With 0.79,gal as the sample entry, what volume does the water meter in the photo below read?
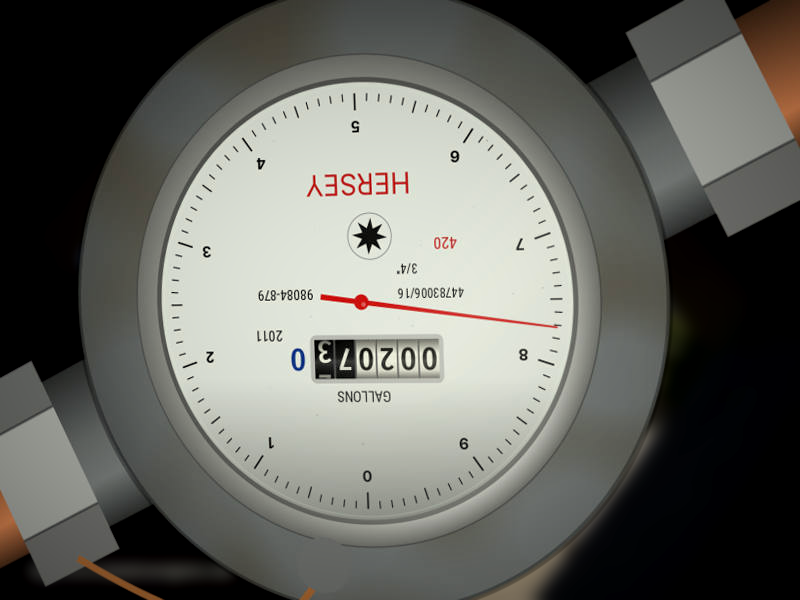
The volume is 20727.7,gal
